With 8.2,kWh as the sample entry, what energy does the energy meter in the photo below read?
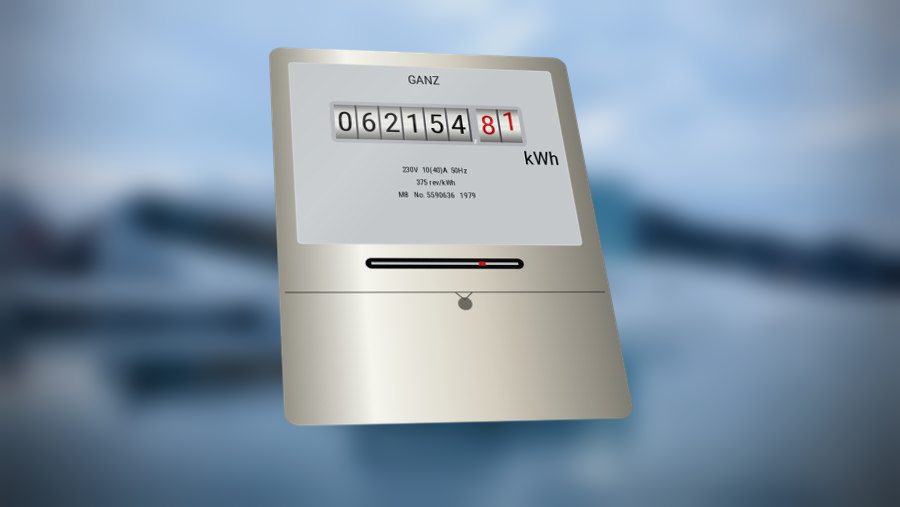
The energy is 62154.81,kWh
